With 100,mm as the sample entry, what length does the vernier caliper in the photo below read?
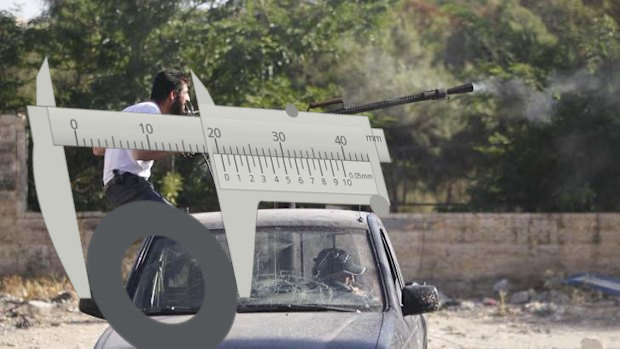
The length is 20.4,mm
